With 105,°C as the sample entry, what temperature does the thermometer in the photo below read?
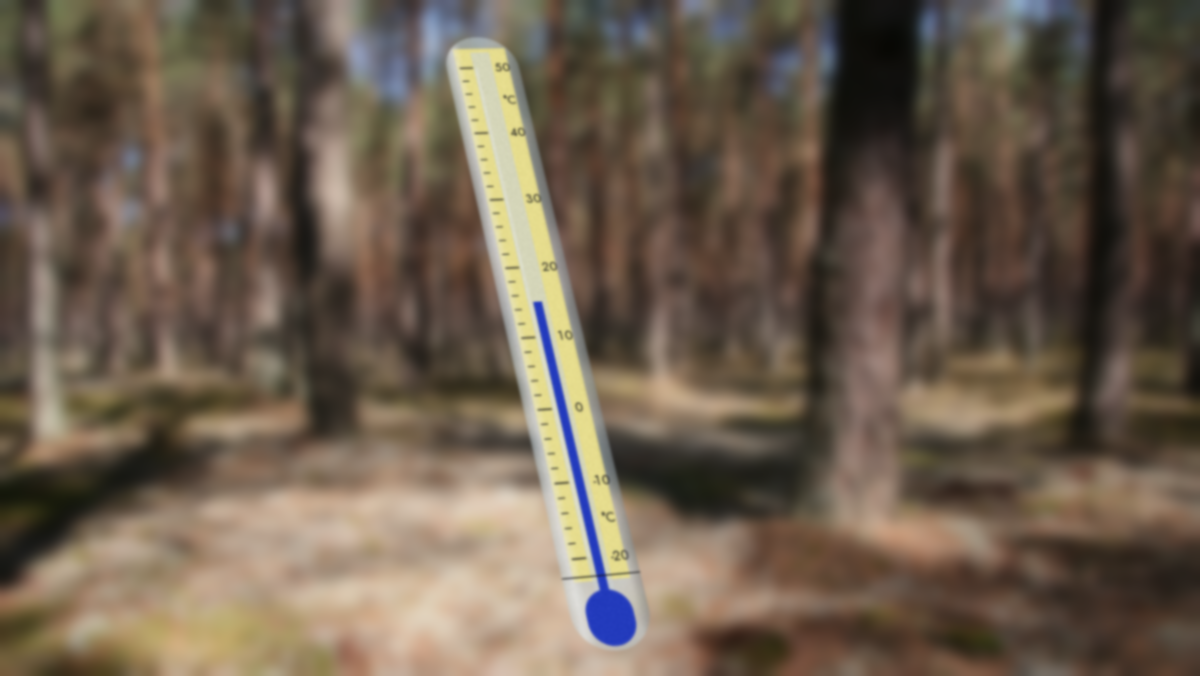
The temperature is 15,°C
